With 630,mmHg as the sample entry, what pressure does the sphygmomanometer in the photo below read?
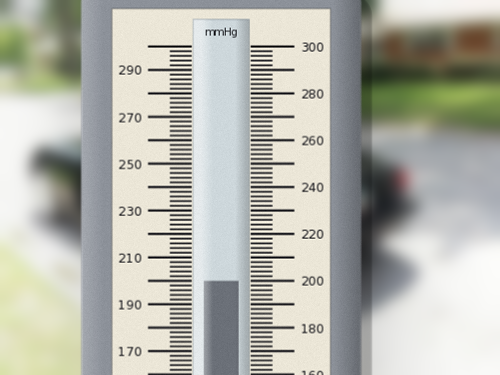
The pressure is 200,mmHg
